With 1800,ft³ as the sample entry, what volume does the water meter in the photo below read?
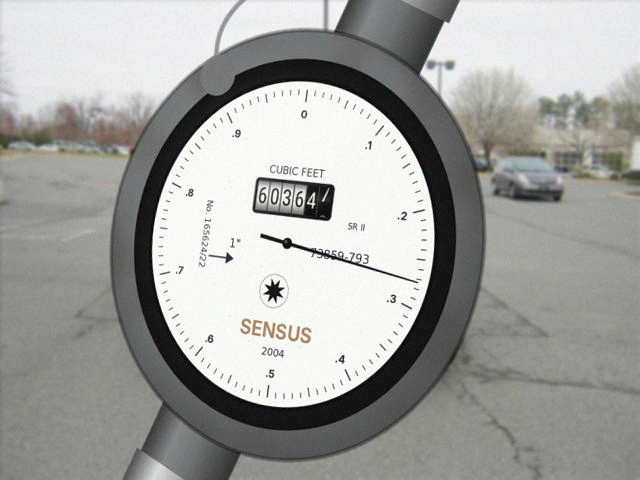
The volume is 603647.27,ft³
